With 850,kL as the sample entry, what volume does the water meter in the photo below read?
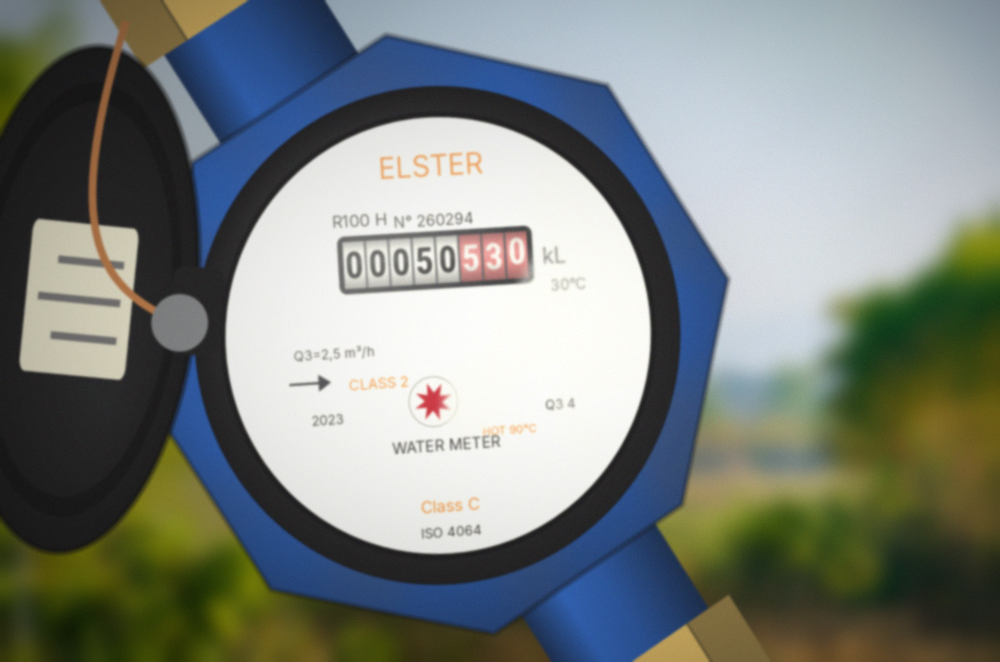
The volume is 50.530,kL
